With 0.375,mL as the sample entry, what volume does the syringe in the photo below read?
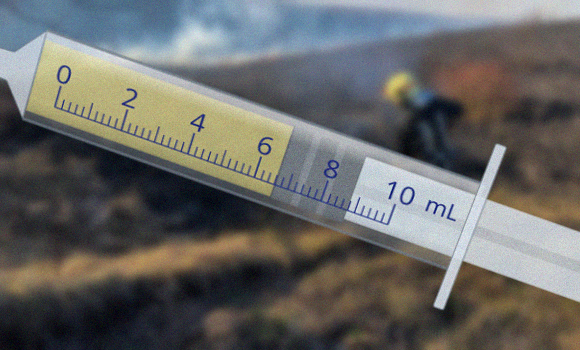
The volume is 6.6,mL
